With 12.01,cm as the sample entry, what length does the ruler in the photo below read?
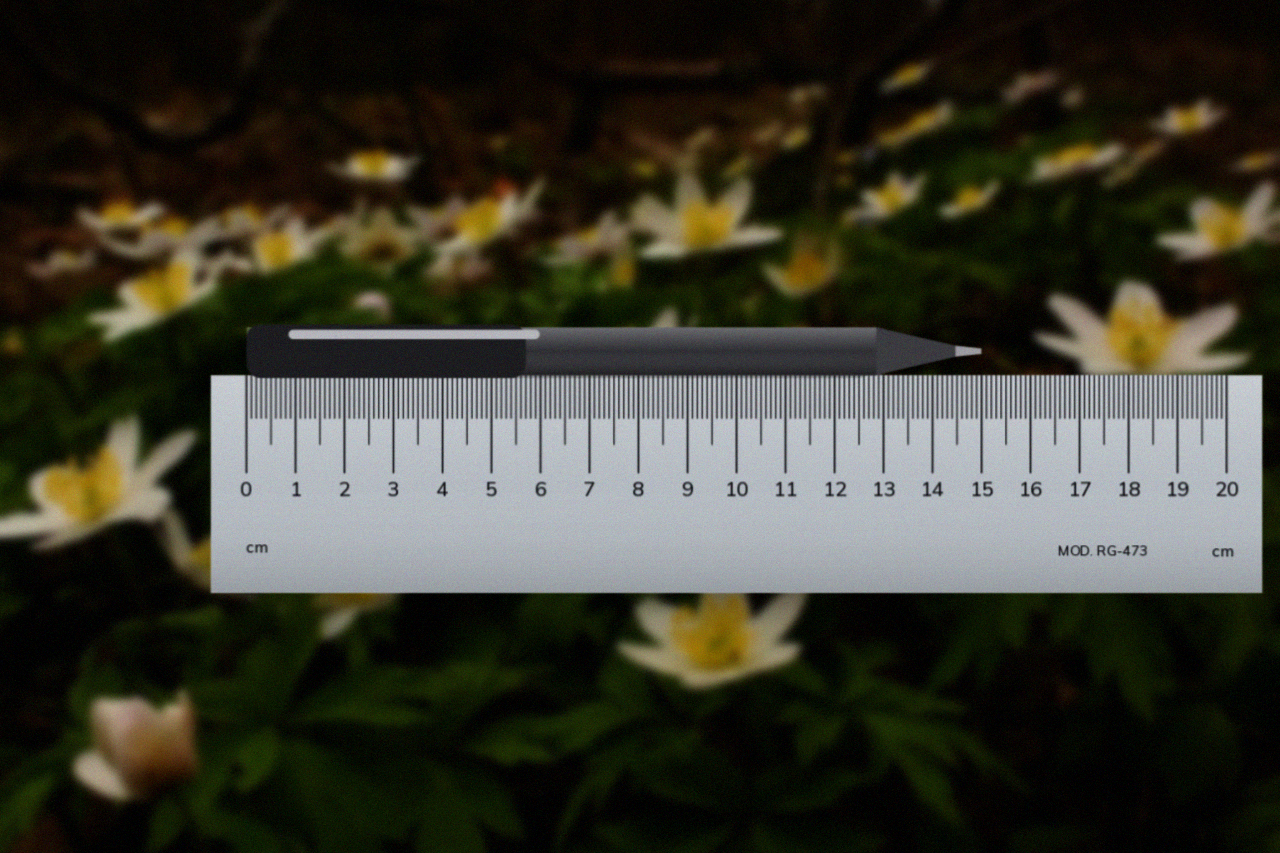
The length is 15,cm
